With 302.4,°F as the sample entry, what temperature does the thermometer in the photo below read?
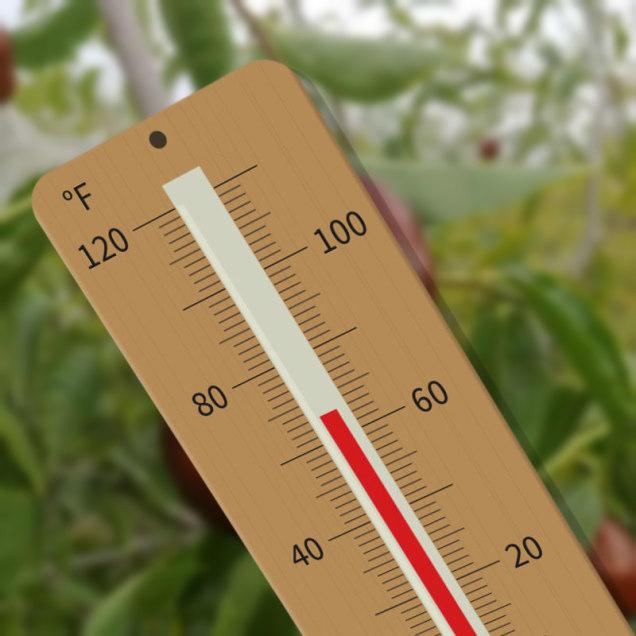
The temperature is 66,°F
